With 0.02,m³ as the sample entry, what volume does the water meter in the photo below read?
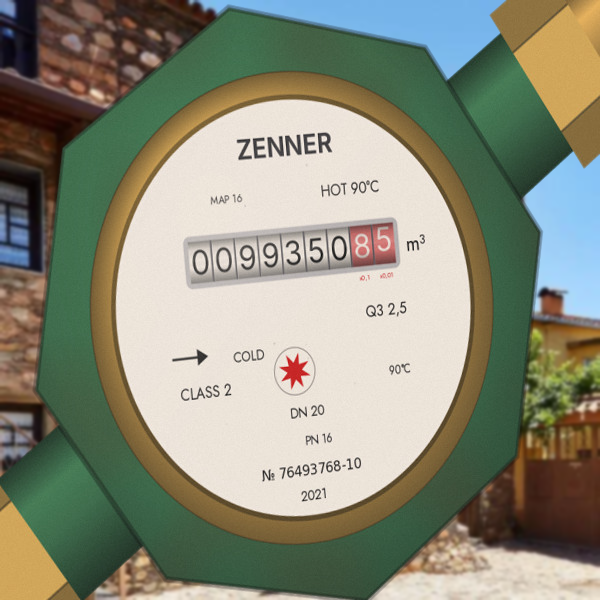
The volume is 99350.85,m³
